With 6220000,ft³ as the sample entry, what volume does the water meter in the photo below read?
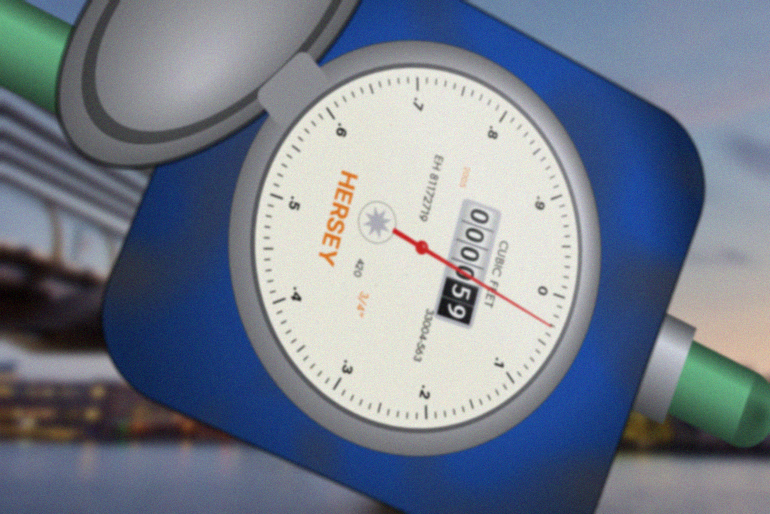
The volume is 59.03,ft³
